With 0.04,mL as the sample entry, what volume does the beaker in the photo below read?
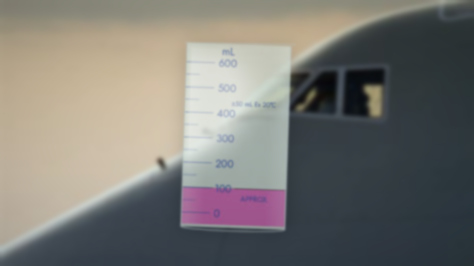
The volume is 100,mL
